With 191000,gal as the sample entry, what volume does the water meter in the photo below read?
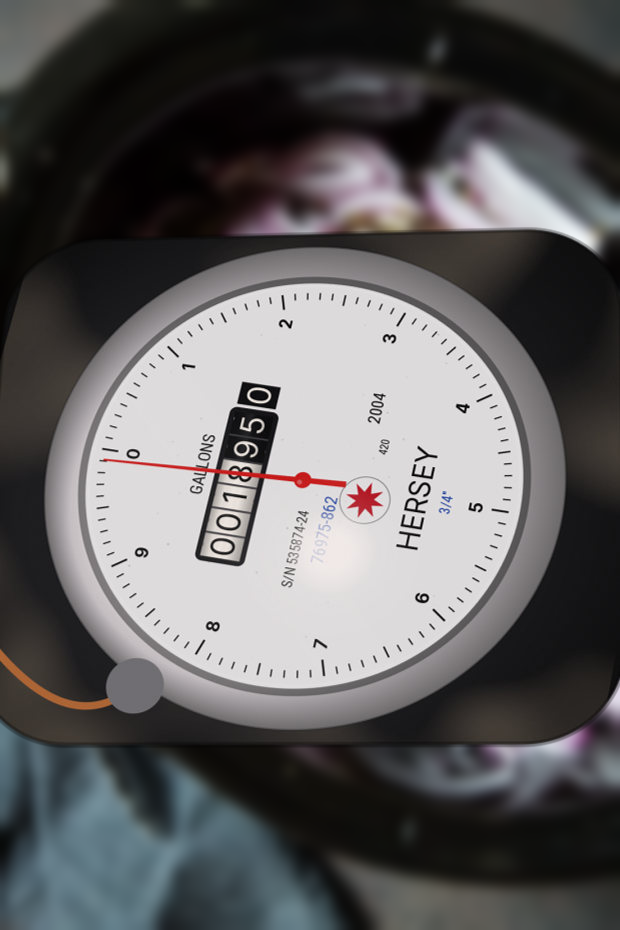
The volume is 18949.9,gal
